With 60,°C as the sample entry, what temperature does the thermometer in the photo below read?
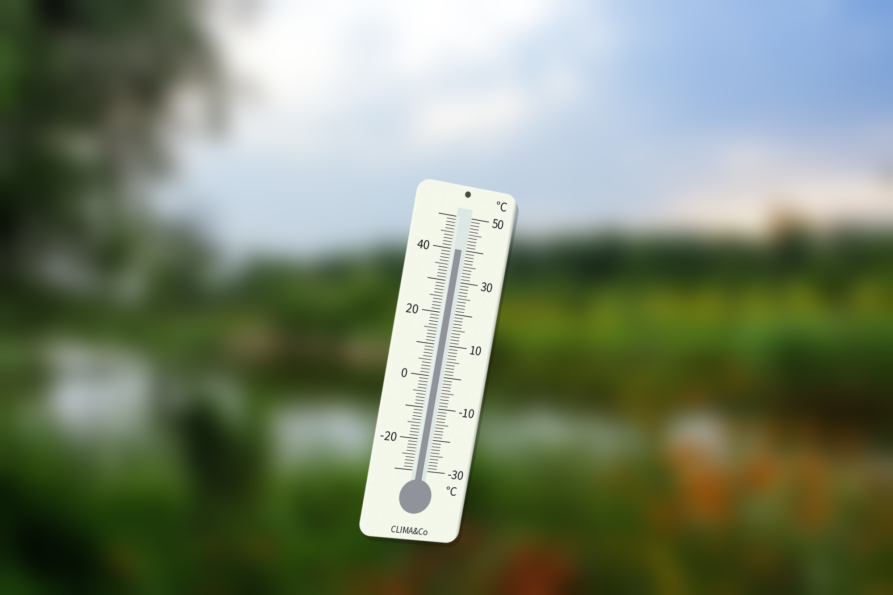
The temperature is 40,°C
